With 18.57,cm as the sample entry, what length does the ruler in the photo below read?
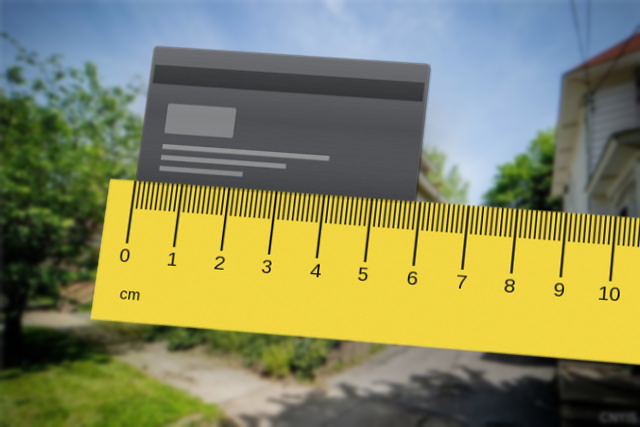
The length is 5.9,cm
